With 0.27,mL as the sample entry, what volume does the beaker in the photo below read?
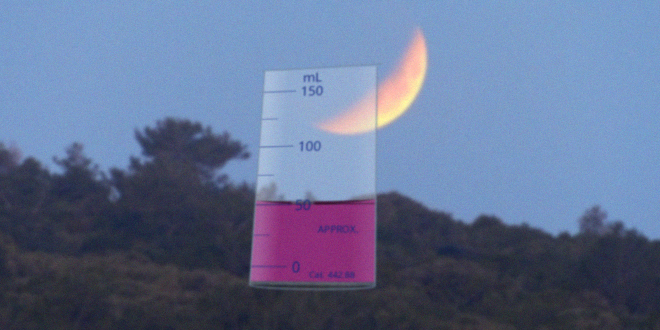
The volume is 50,mL
